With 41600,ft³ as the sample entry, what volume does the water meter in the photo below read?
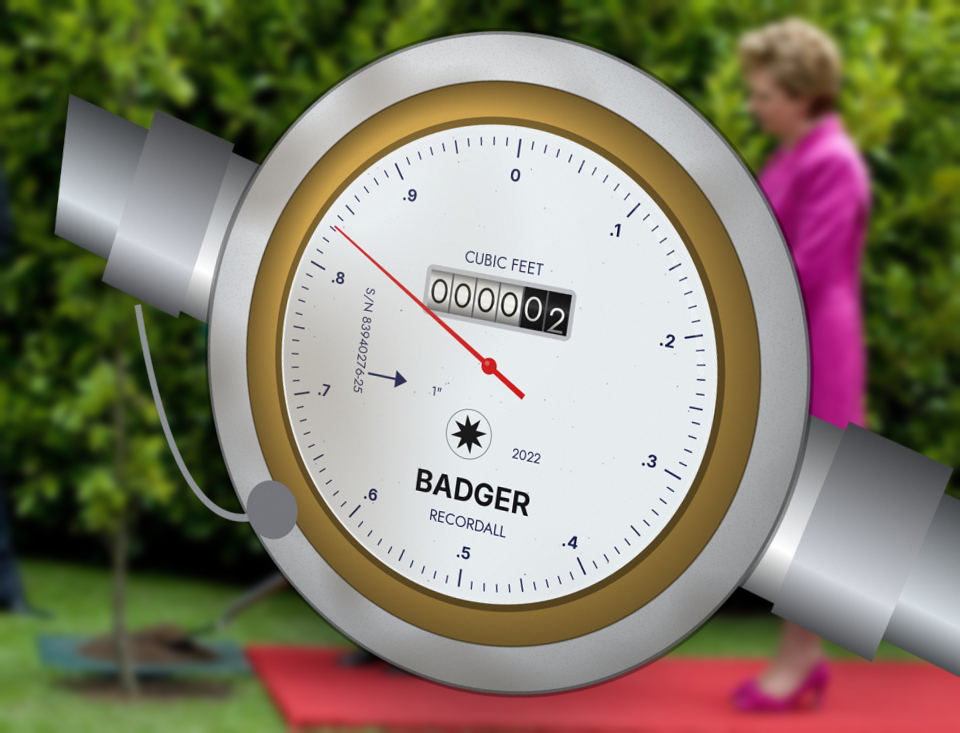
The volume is 1.83,ft³
